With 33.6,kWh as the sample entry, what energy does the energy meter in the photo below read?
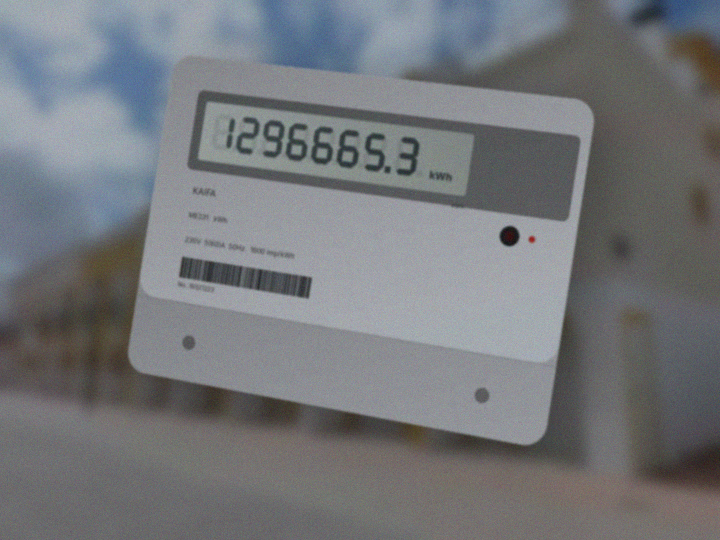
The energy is 1296665.3,kWh
